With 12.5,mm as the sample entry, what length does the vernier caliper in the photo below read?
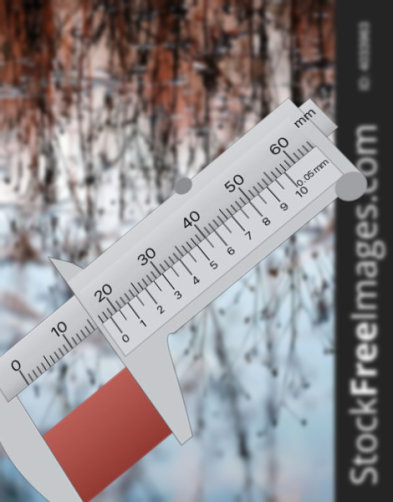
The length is 18.6,mm
